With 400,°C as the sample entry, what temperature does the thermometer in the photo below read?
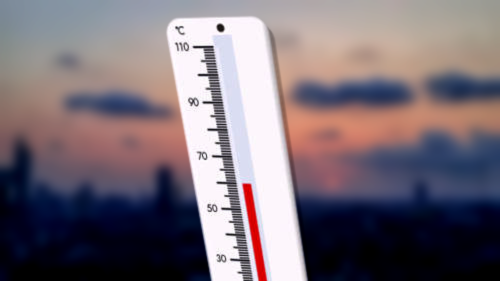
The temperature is 60,°C
